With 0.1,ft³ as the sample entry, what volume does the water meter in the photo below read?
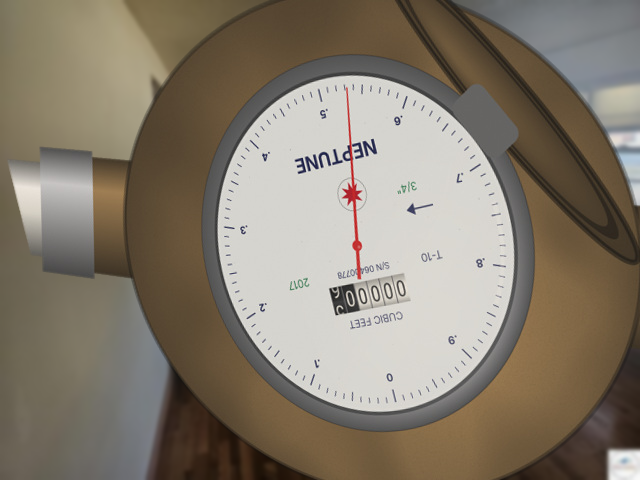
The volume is 5.53,ft³
